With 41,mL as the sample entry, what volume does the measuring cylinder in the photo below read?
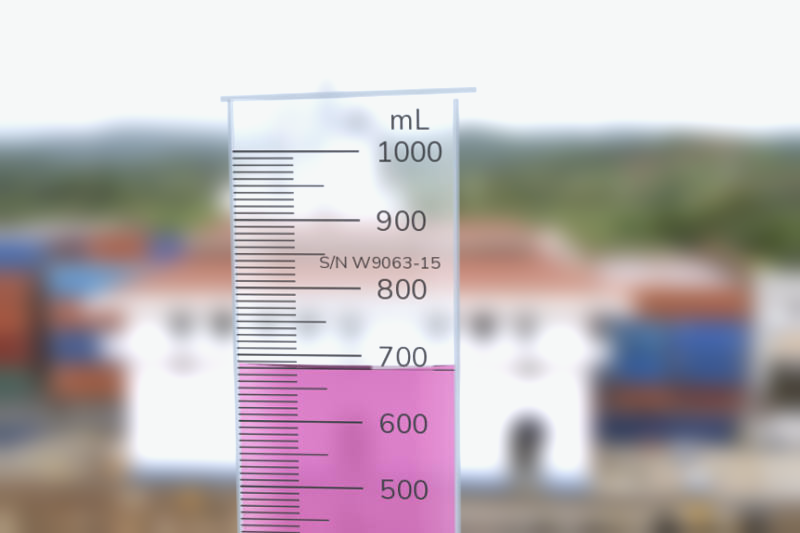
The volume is 680,mL
